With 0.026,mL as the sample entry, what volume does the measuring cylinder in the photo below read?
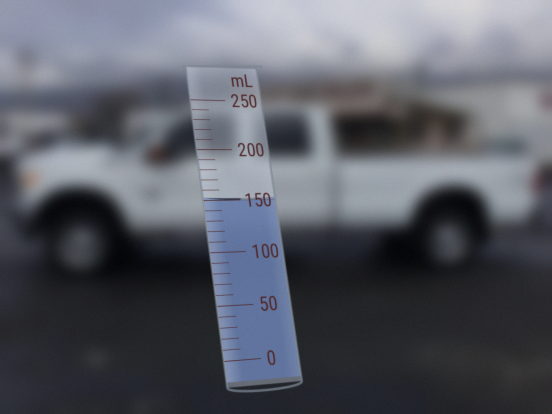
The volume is 150,mL
